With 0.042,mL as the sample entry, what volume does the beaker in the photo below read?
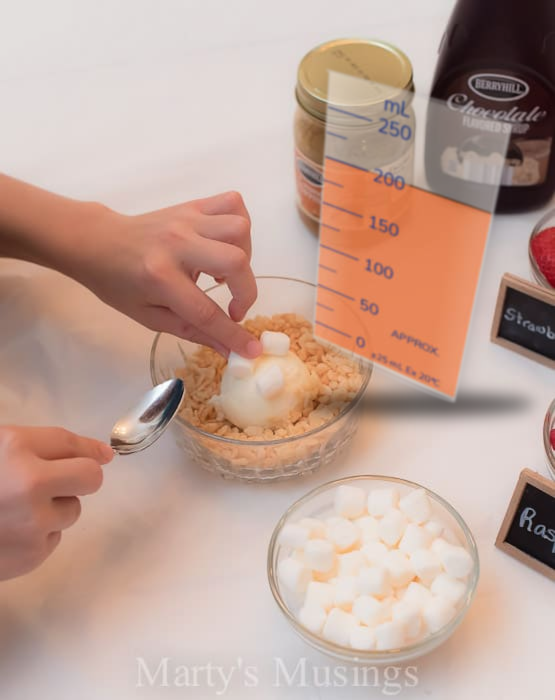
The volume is 200,mL
